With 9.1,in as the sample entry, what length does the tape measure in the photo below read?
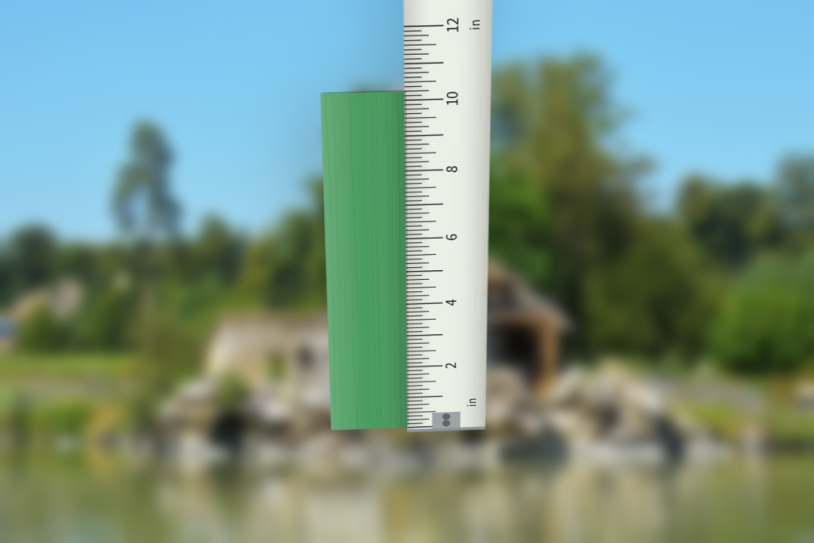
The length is 10.25,in
